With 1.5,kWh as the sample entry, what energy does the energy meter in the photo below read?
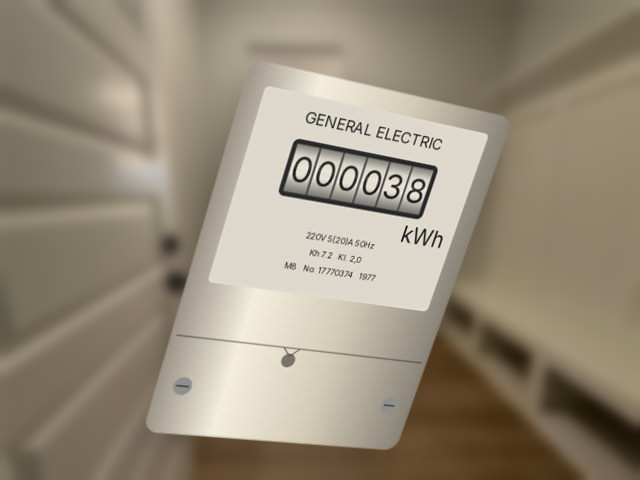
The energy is 38,kWh
